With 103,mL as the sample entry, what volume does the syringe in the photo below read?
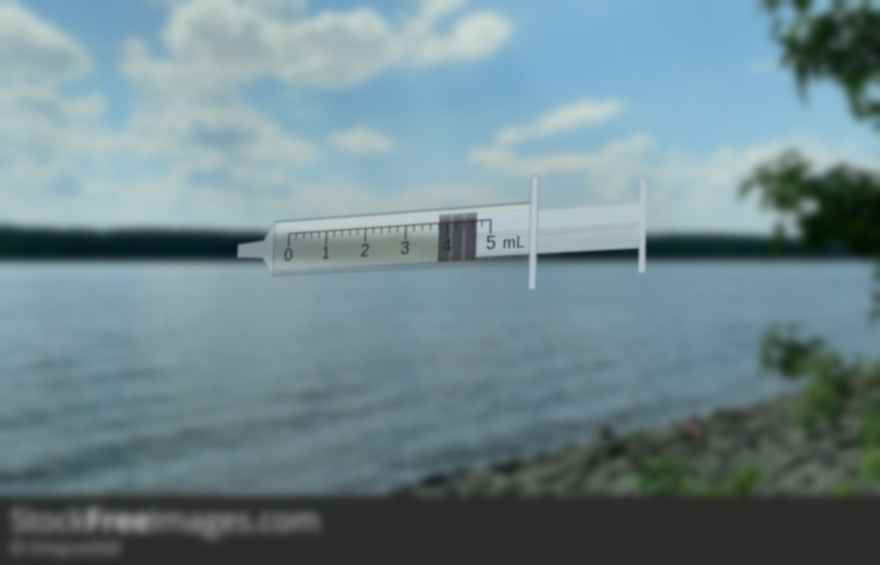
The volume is 3.8,mL
